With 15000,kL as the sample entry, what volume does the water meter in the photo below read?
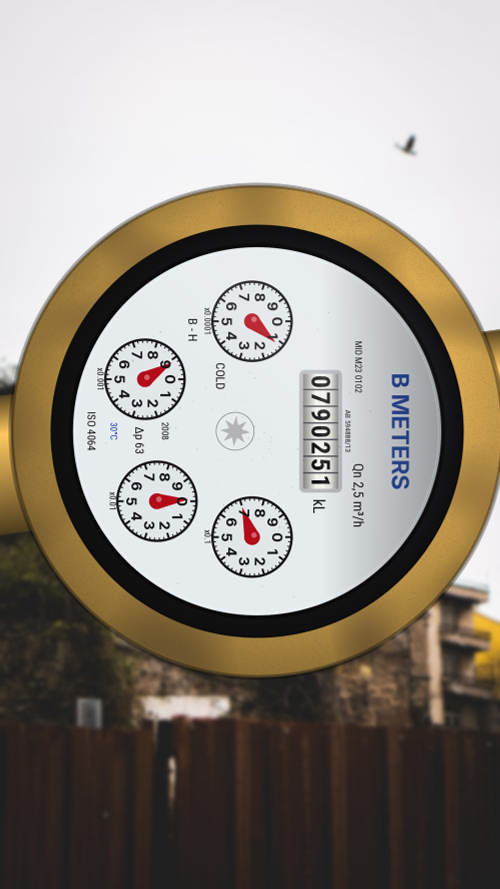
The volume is 790251.6991,kL
